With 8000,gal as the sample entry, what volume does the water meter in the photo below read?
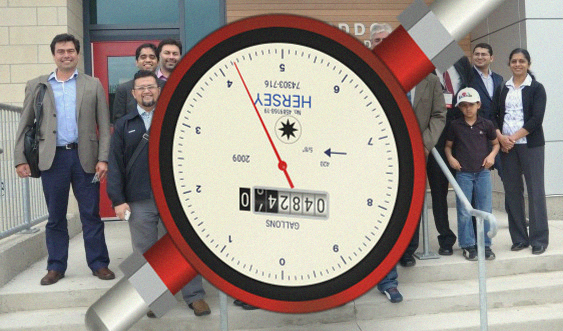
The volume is 482474.2,gal
